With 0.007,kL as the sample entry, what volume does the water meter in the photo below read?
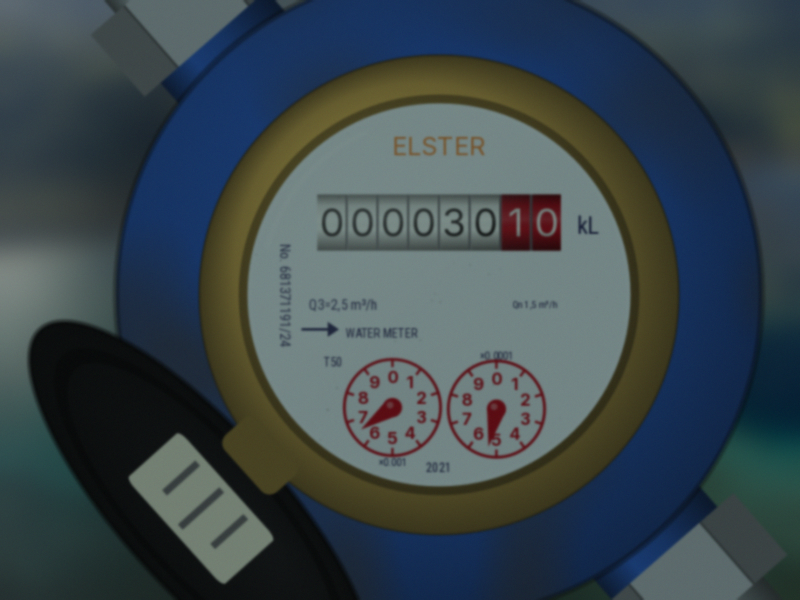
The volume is 30.1065,kL
